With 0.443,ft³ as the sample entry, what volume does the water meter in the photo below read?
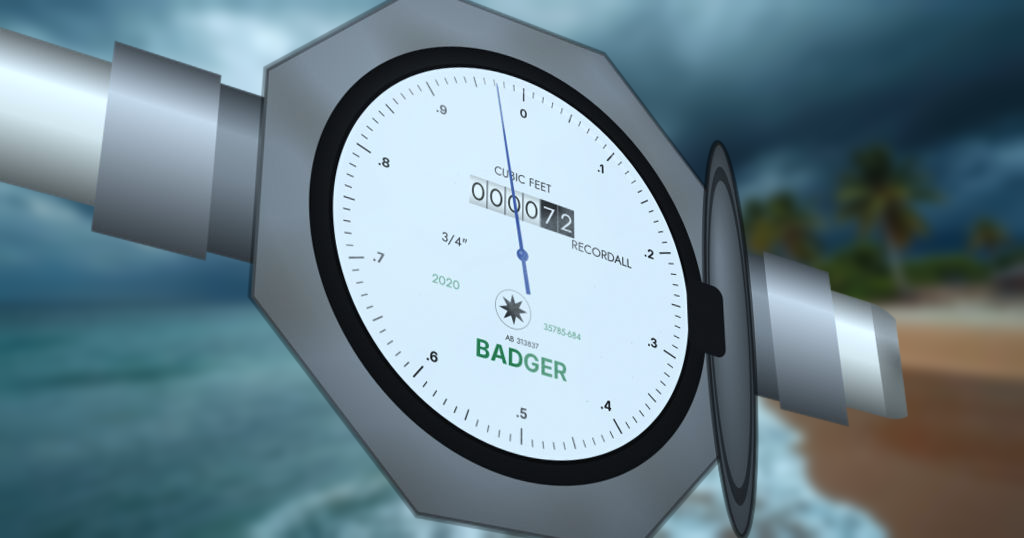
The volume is 71.97,ft³
